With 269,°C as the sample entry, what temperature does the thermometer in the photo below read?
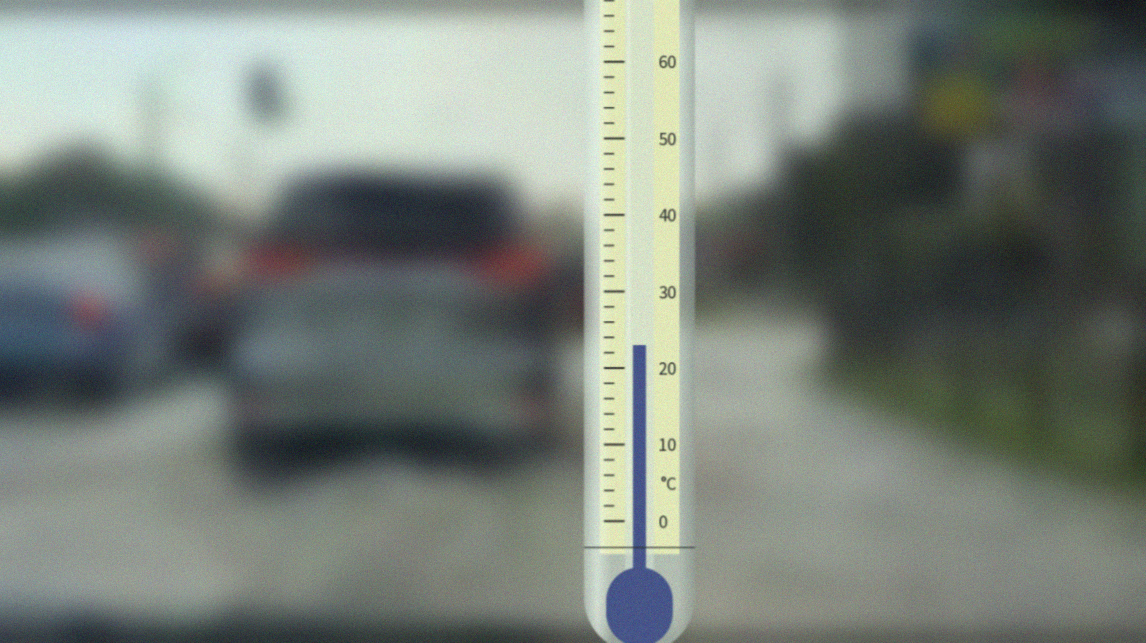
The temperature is 23,°C
